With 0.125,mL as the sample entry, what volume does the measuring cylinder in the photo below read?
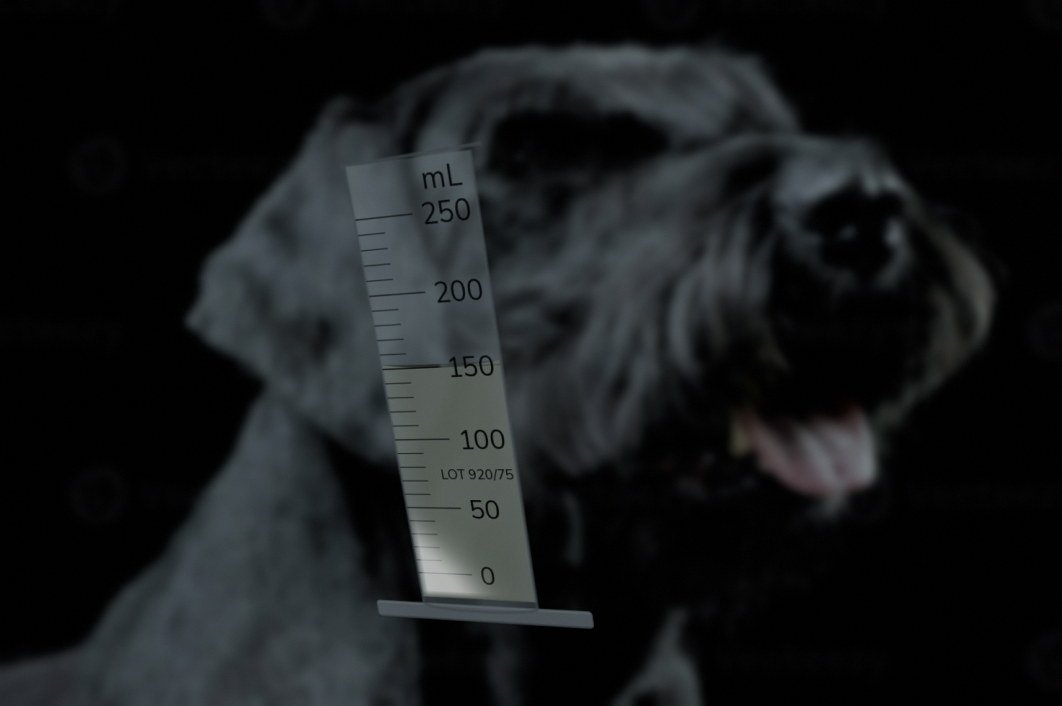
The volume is 150,mL
